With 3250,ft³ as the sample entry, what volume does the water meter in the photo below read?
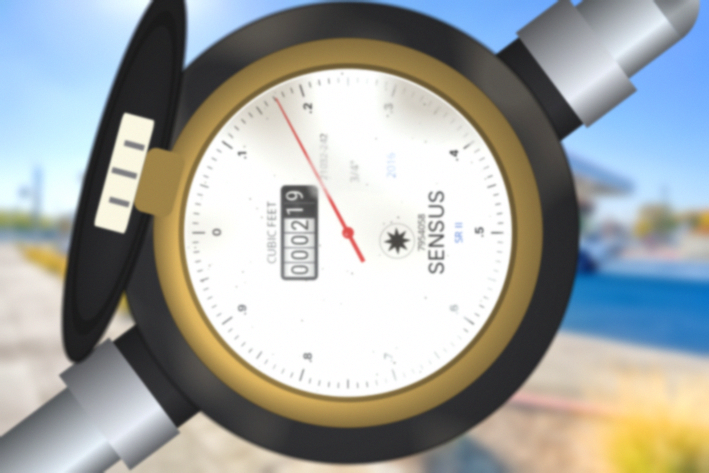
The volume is 219.17,ft³
